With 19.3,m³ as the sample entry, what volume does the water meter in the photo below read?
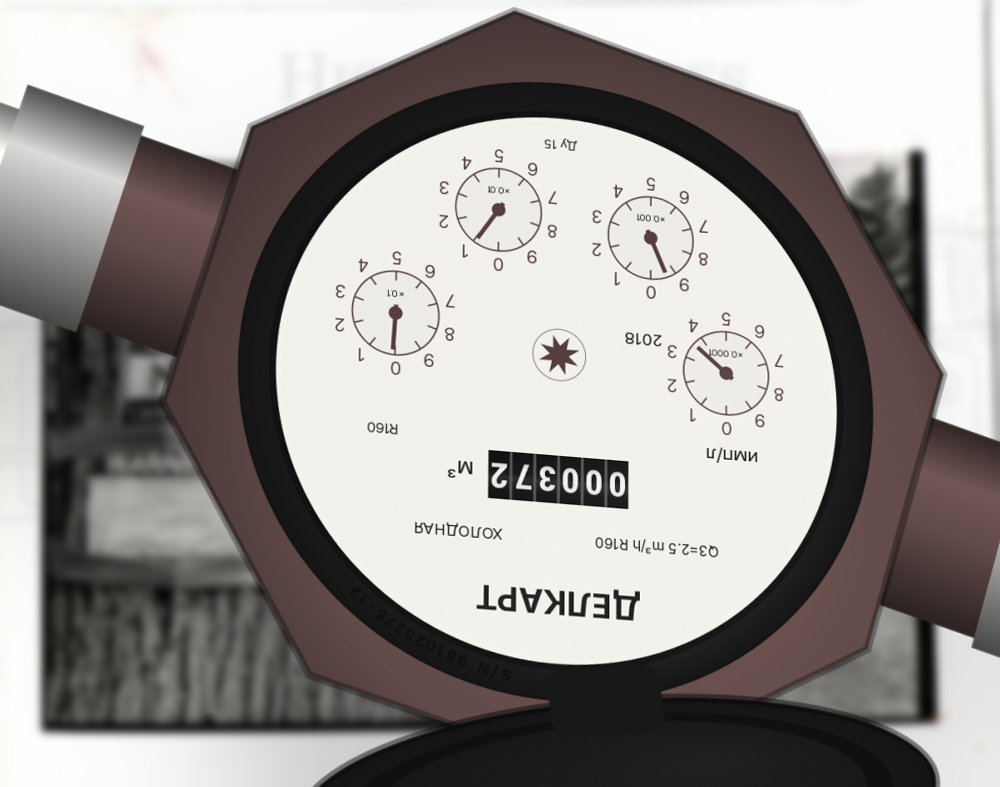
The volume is 372.0093,m³
